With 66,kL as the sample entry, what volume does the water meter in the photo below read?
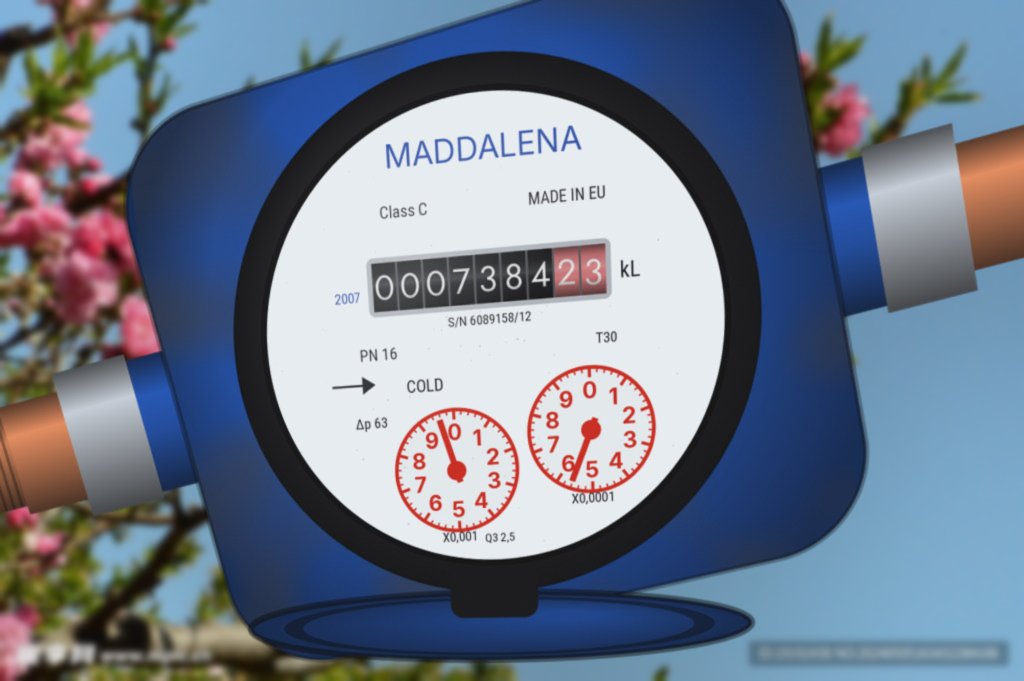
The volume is 7384.2295,kL
